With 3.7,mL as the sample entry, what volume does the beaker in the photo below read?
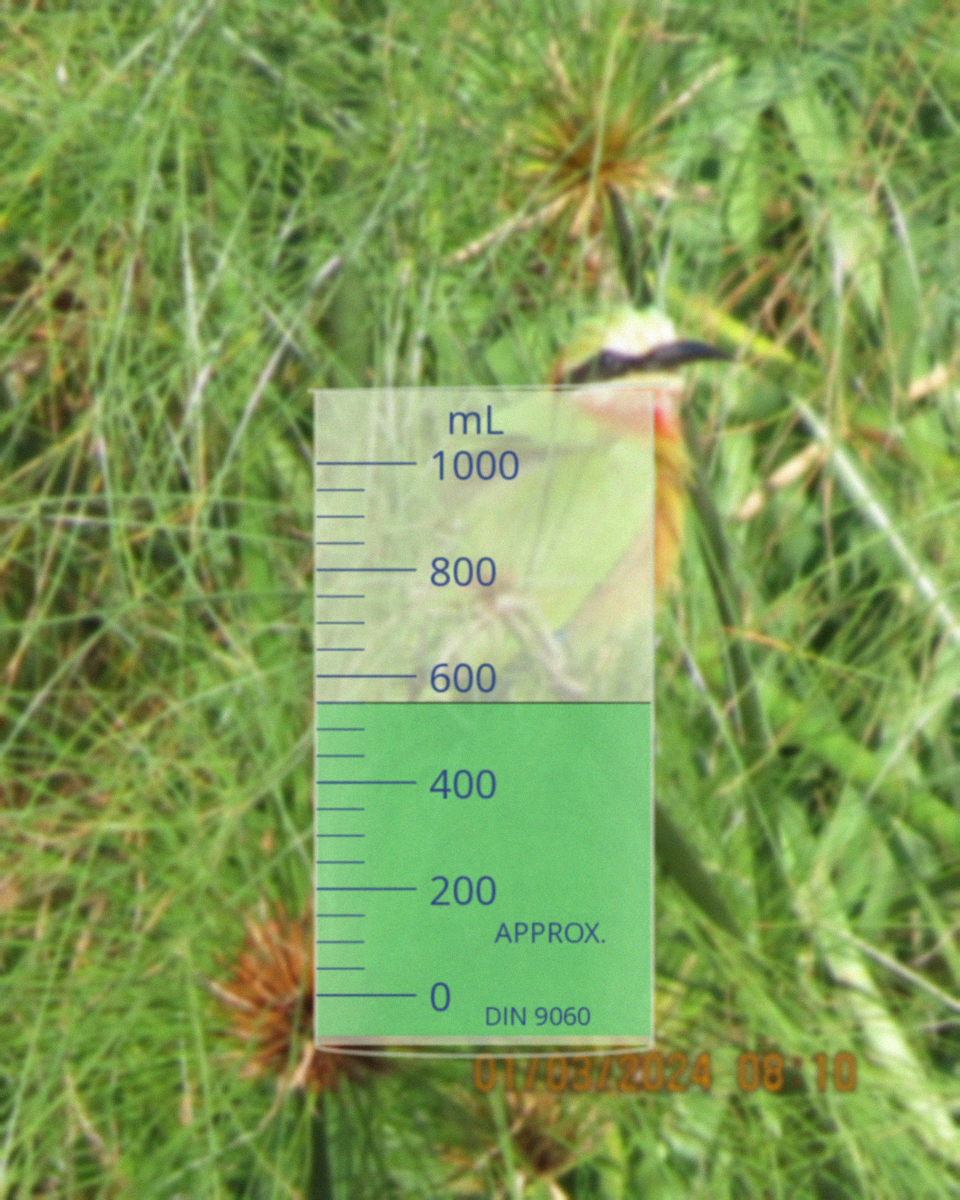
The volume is 550,mL
